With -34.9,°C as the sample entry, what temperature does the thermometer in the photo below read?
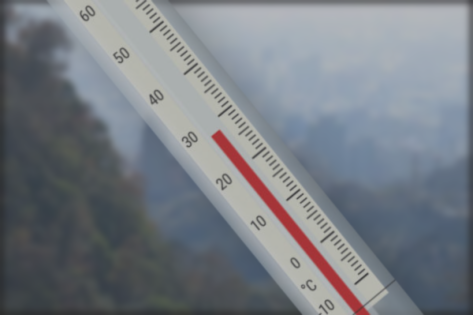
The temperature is 28,°C
